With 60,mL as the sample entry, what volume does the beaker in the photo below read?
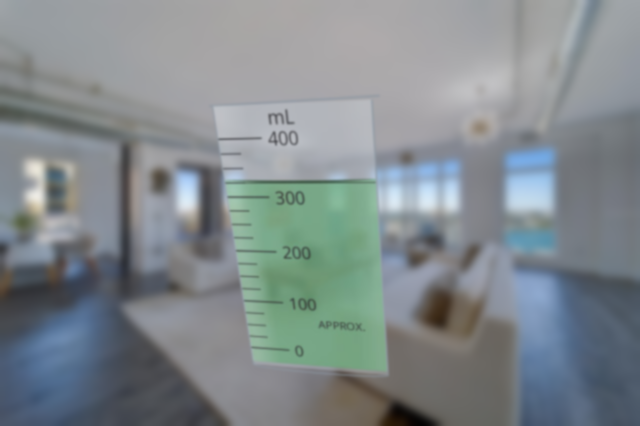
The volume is 325,mL
